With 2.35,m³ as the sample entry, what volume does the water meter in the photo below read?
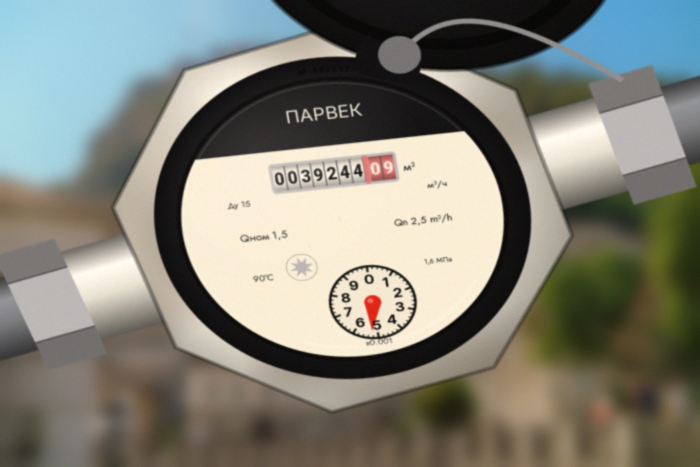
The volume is 39244.095,m³
